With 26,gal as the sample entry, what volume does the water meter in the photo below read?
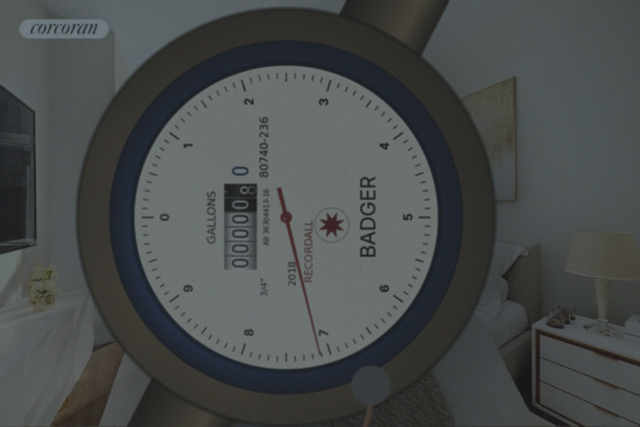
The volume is 77.1,gal
